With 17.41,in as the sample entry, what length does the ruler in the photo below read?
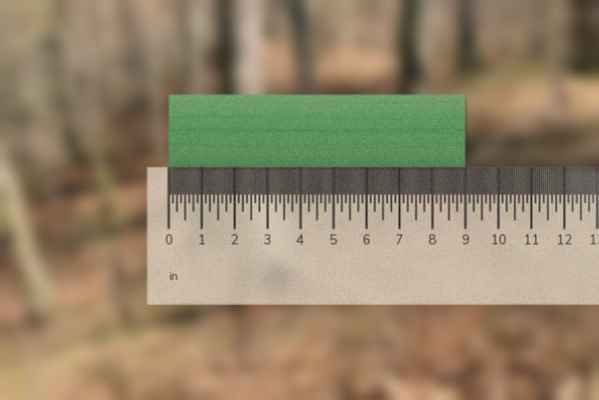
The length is 9,in
